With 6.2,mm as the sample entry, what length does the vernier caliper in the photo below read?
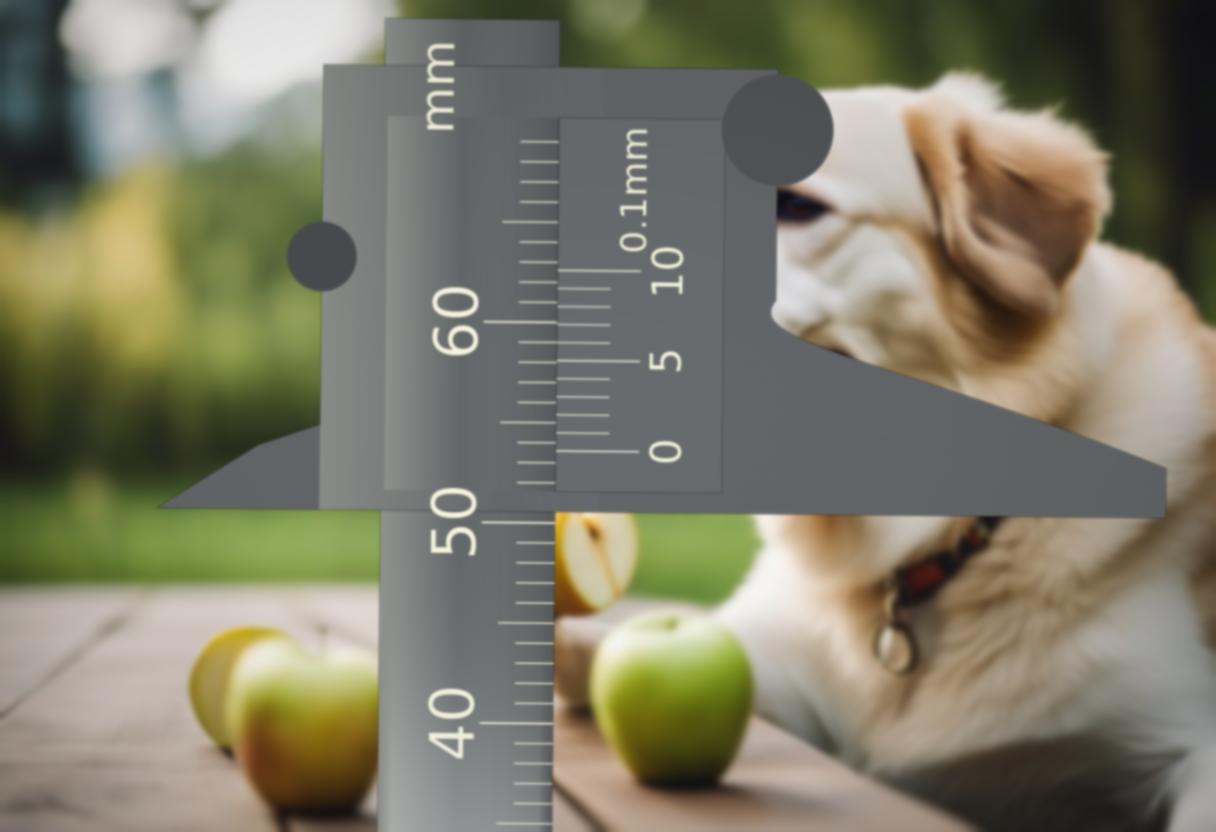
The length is 53.6,mm
